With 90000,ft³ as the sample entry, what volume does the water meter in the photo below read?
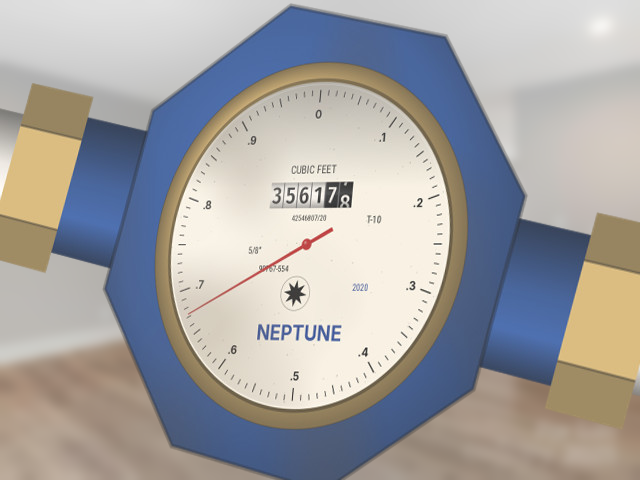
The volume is 356177.67,ft³
